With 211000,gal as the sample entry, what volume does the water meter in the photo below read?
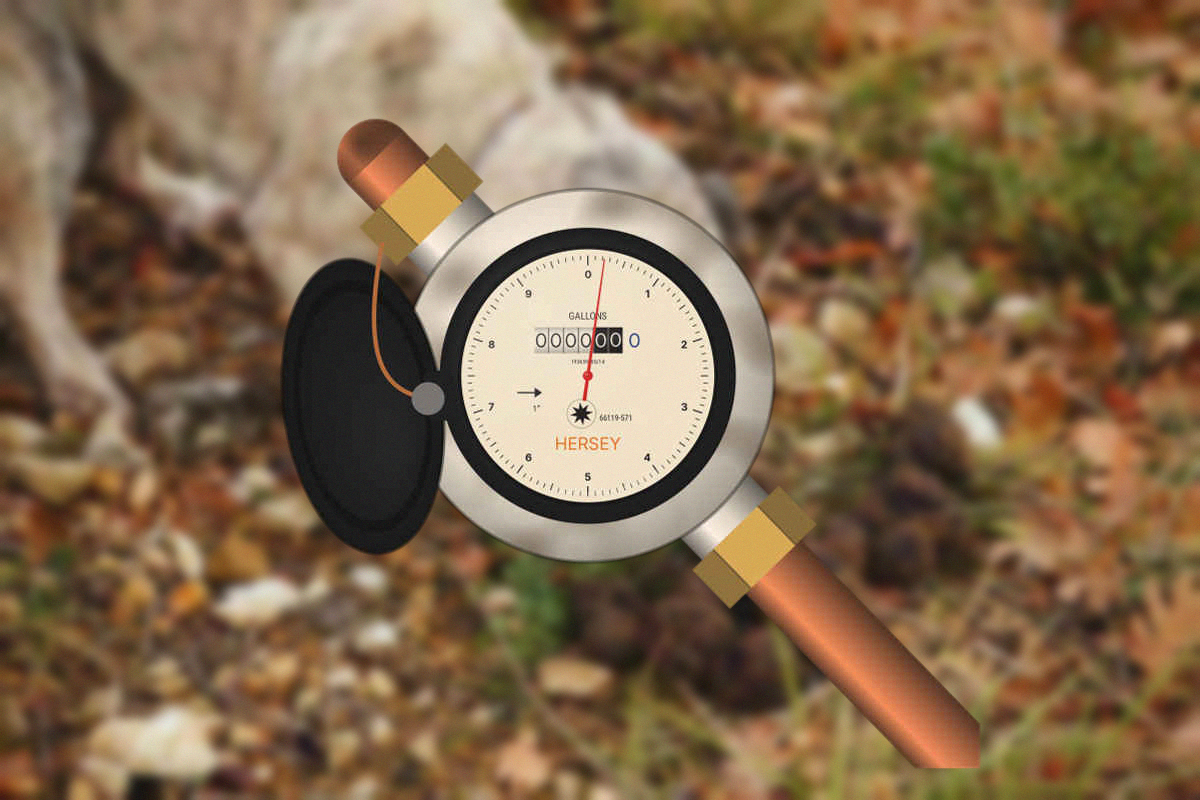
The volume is 0.2,gal
